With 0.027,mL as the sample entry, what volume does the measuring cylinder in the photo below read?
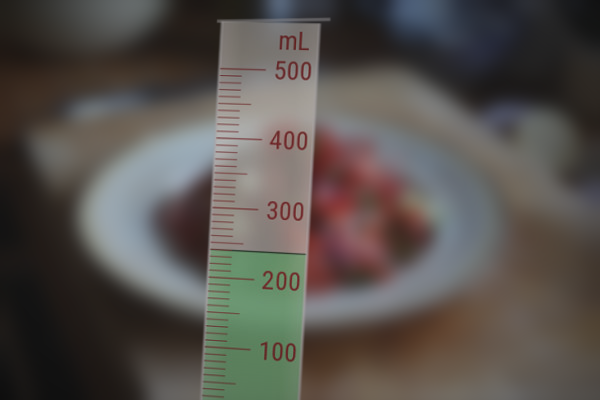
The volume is 240,mL
